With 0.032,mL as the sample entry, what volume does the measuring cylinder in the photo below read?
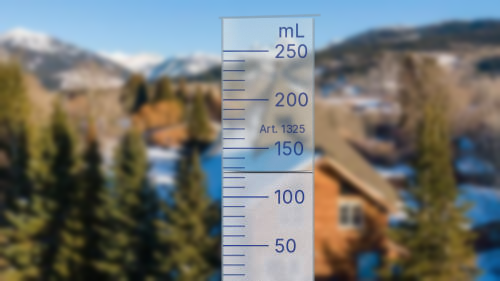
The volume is 125,mL
